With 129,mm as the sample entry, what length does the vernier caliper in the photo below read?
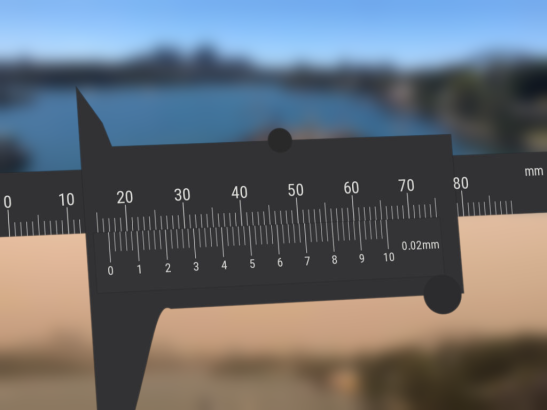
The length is 16.8,mm
